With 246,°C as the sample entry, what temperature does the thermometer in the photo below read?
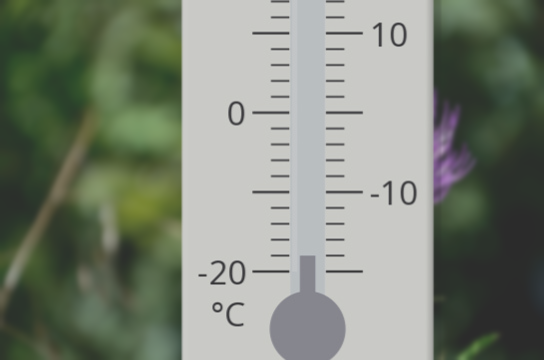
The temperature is -18,°C
